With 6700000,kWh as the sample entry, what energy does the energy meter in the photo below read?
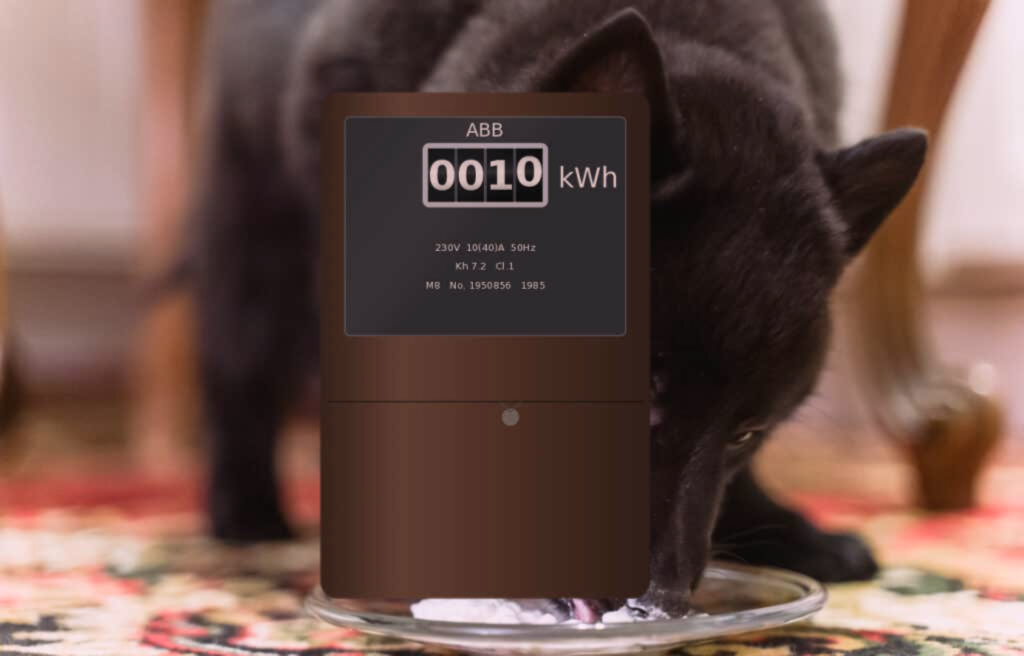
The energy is 10,kWh
